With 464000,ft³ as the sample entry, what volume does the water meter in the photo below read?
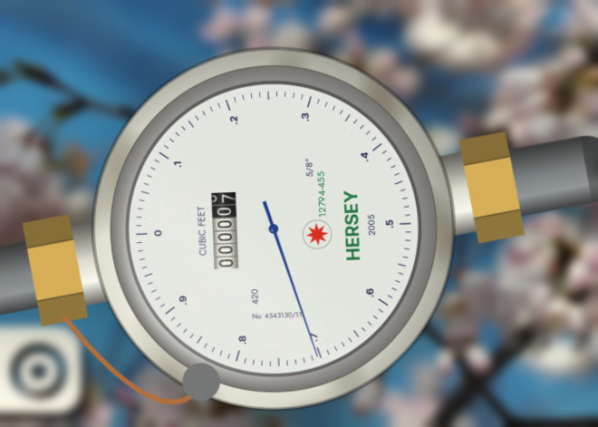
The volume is 6.70,ft³
